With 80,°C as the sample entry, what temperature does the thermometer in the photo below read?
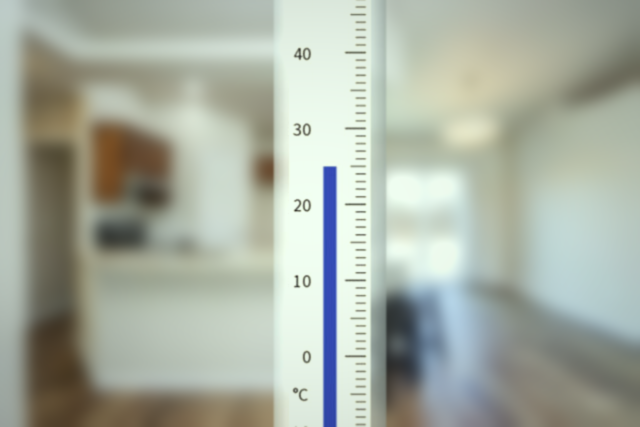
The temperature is 25,°C
